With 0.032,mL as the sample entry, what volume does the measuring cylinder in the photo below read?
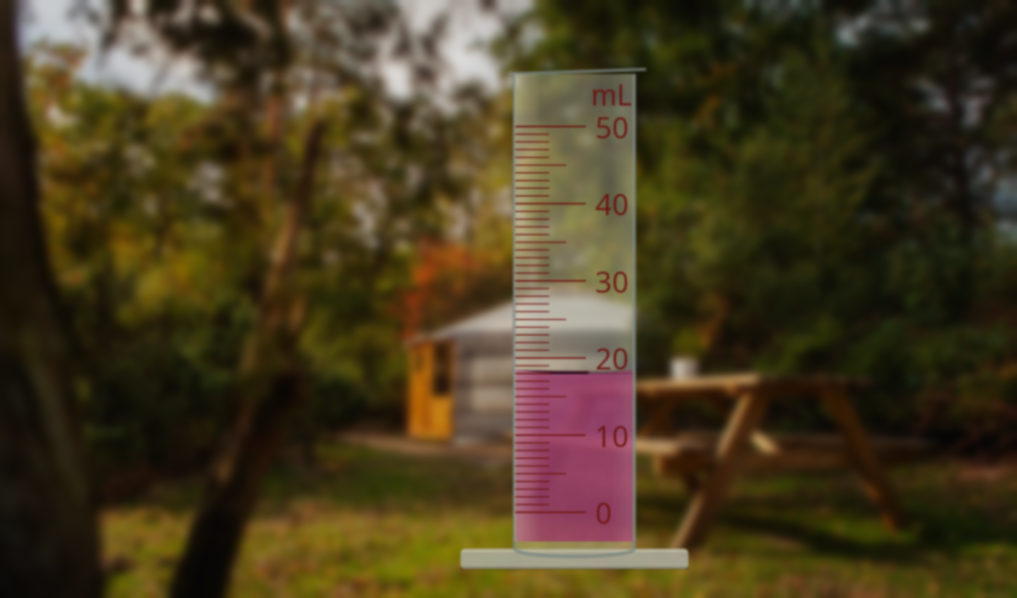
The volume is 18,mL
